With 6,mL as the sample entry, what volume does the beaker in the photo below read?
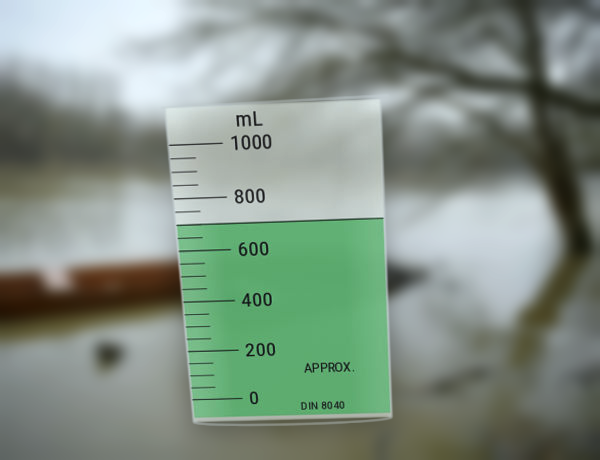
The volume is 700,mL
